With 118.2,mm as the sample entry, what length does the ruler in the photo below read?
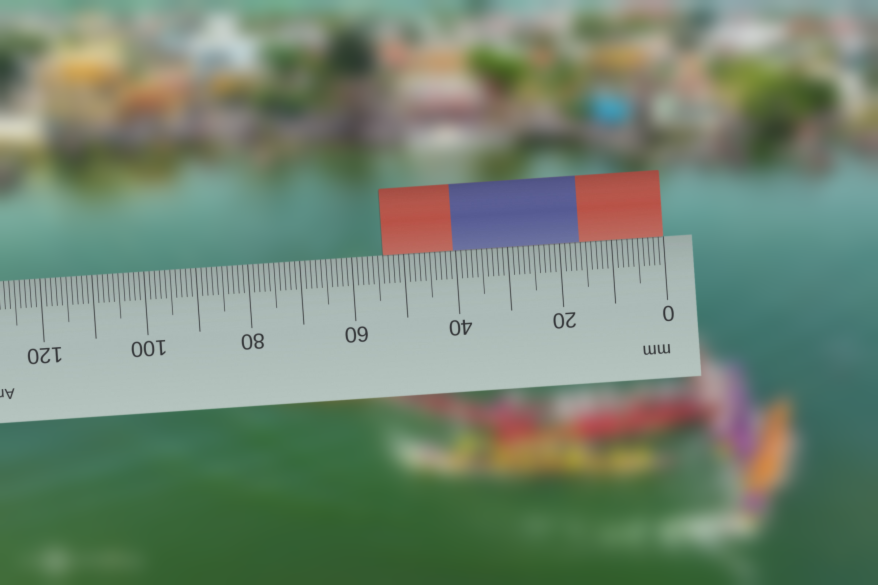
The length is 54,mm
